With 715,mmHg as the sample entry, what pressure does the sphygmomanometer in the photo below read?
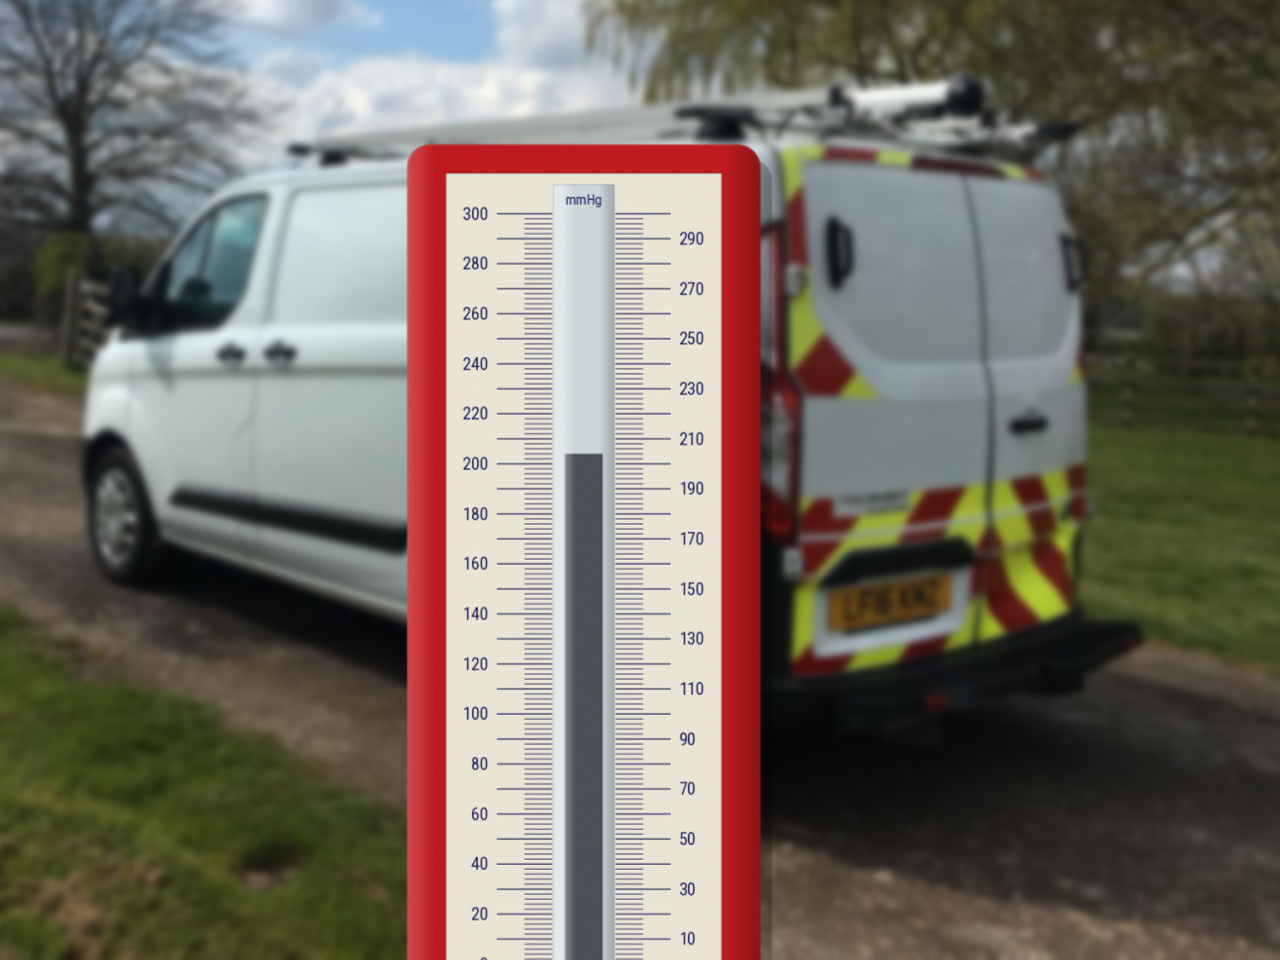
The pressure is 204,mmHg
